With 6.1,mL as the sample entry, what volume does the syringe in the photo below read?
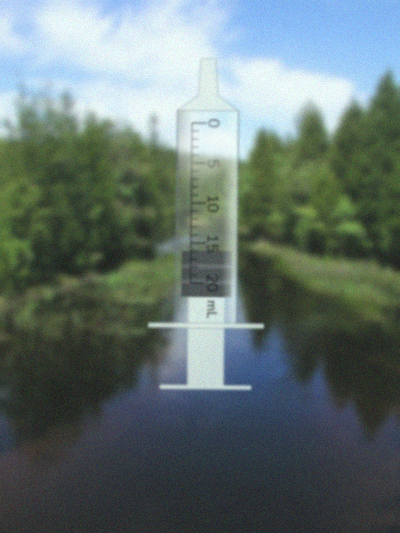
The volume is 16,mL
